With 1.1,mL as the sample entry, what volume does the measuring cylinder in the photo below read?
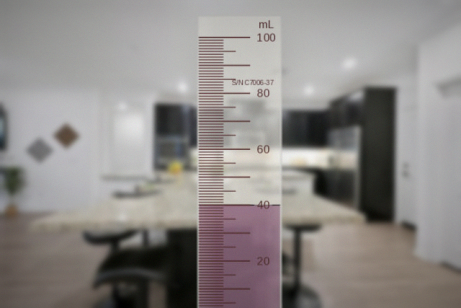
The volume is 40,mL
